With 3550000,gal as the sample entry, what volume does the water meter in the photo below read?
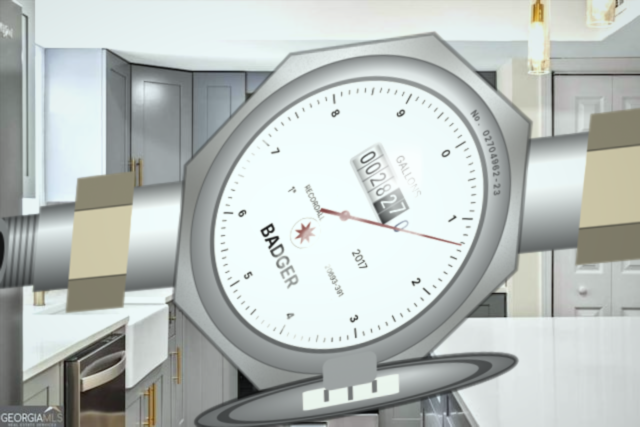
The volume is 28271.3,gal
